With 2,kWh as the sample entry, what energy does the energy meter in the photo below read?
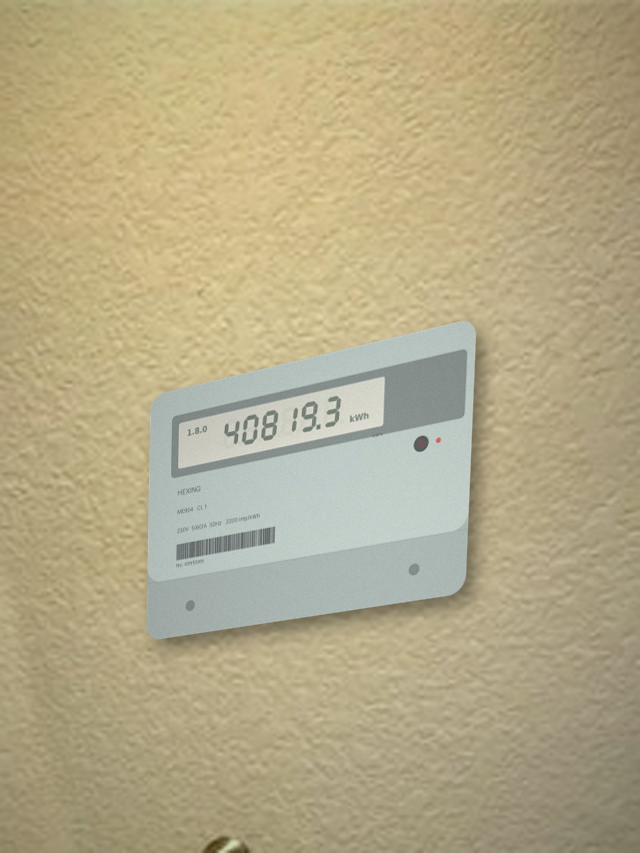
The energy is 40819.3,kWh
